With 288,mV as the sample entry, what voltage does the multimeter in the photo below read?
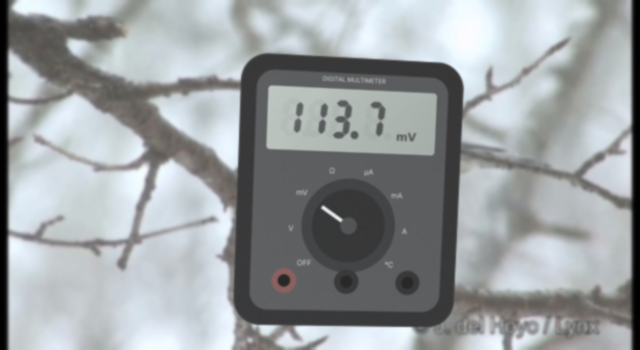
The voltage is 113.7,mV
